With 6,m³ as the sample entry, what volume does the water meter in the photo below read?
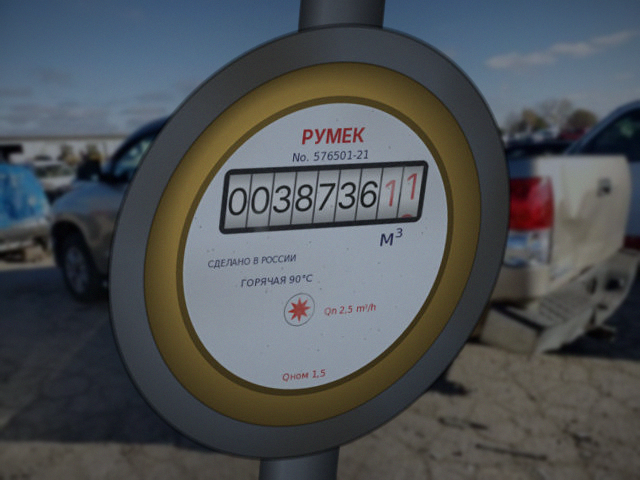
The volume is 38736.11,m³
